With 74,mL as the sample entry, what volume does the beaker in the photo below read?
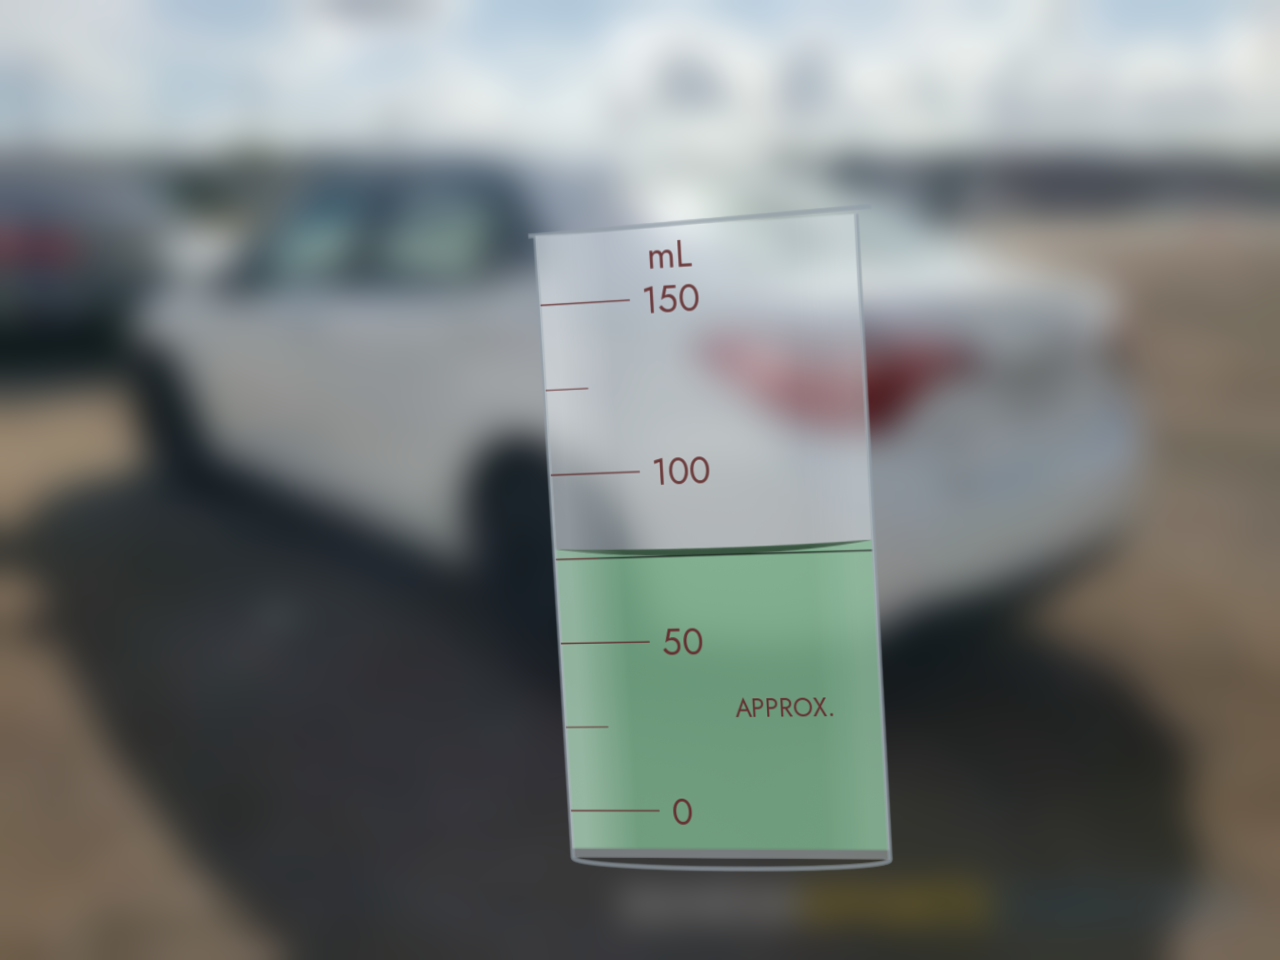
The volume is 75,mL
